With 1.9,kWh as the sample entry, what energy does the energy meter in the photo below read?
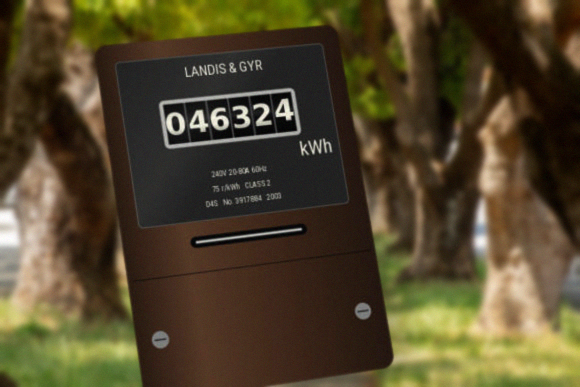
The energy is 46324,kWh
